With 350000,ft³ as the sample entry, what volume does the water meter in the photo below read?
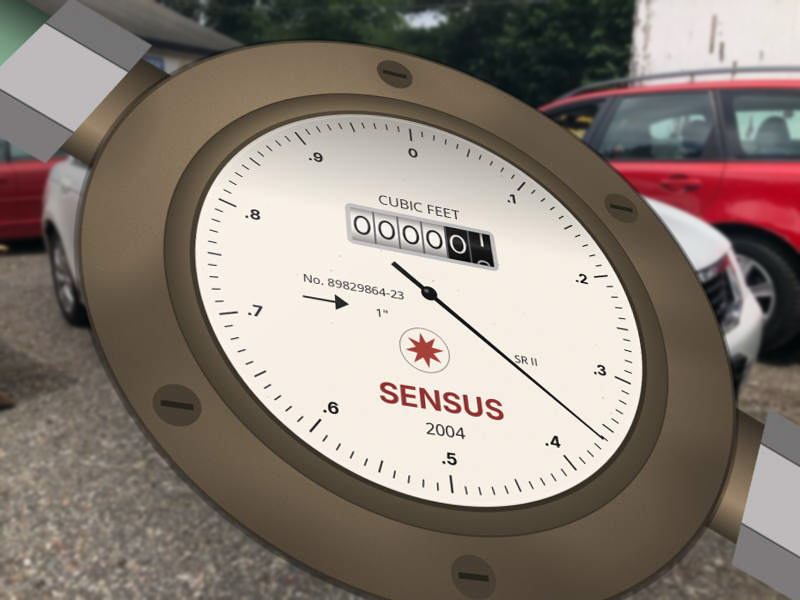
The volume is 1.36,ft³
